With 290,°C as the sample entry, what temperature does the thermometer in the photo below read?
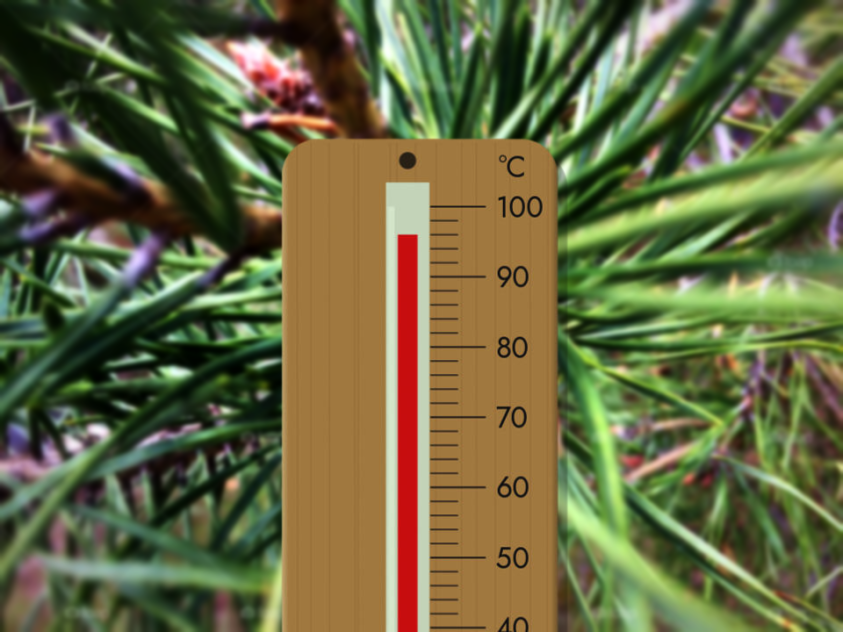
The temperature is 96,°C
